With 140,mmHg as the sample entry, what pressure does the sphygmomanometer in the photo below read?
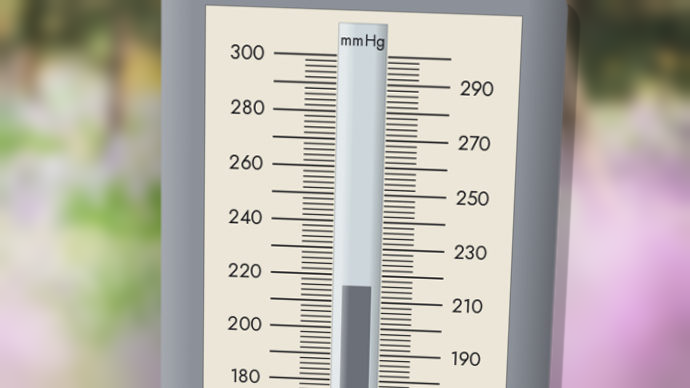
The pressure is 216,mmHg
